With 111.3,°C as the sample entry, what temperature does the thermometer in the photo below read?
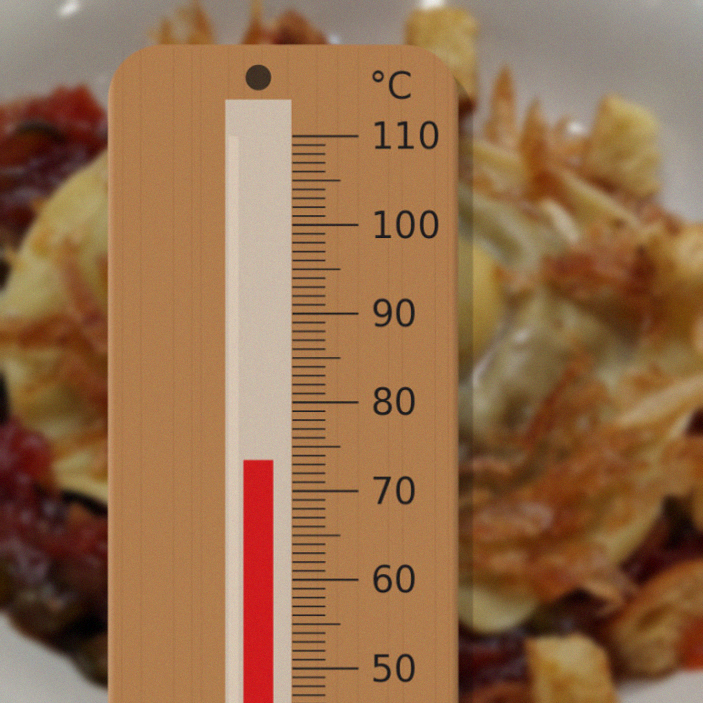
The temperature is 73.5,°C
